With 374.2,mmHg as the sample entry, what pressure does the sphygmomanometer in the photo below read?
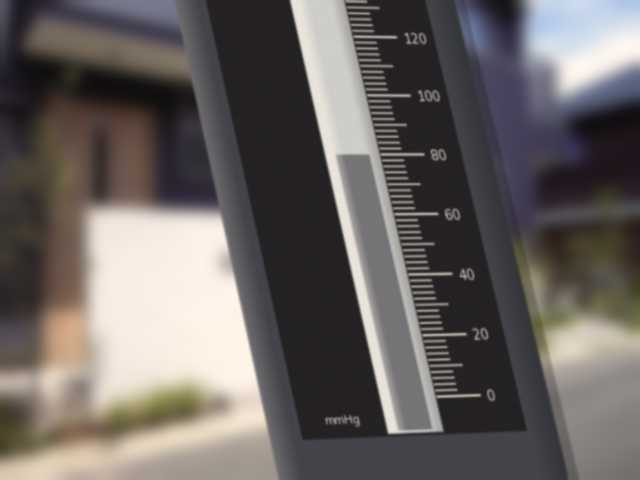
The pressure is 80,mmHg
